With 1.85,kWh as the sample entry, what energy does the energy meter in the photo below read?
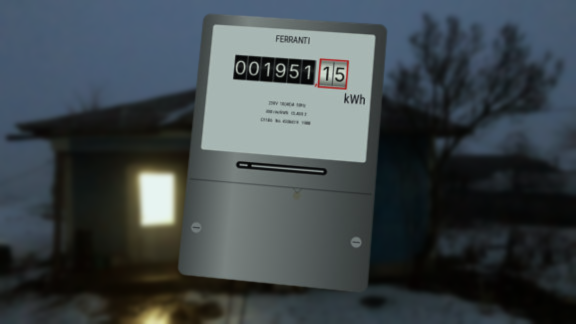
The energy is 1951.15,kWh
